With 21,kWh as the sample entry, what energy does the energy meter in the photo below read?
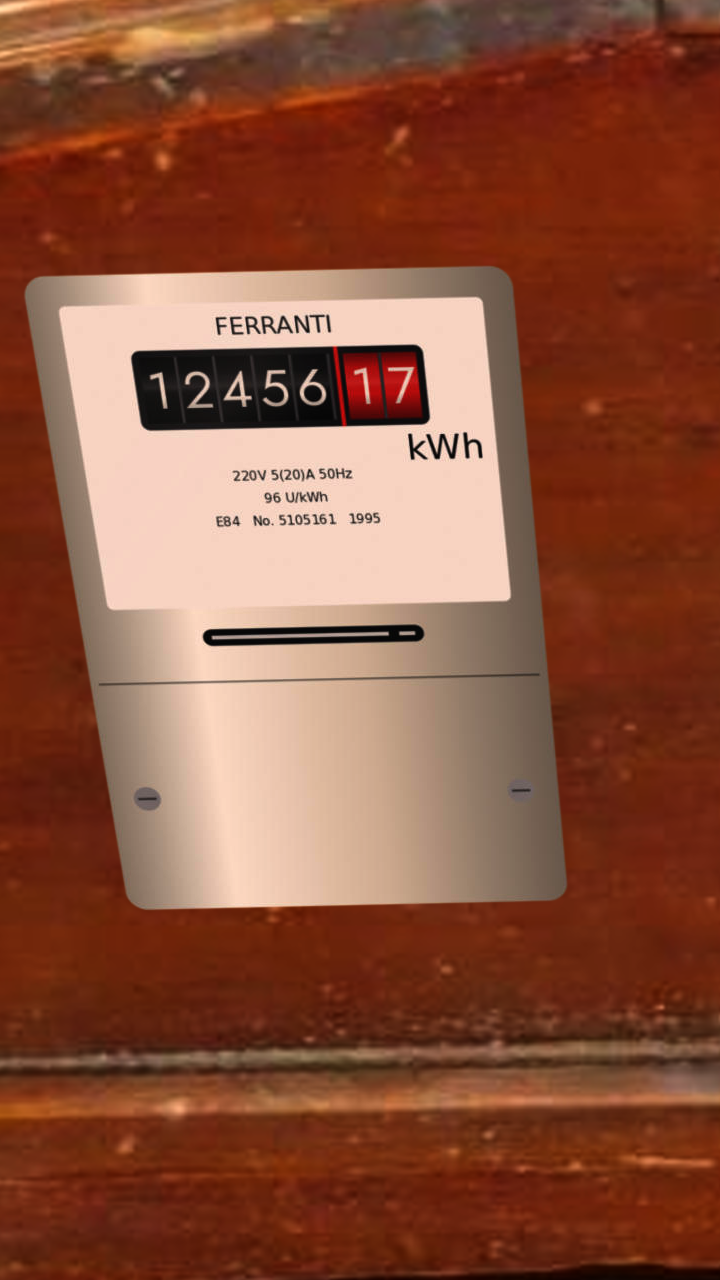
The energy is 12456.17,kWh
